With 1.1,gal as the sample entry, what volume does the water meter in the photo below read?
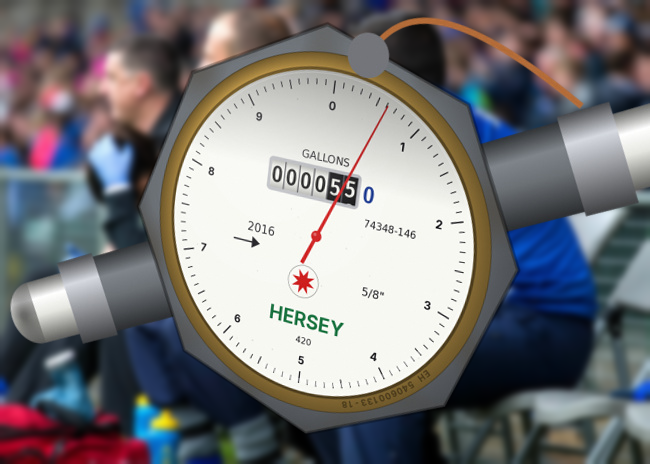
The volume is 550.6,gal
